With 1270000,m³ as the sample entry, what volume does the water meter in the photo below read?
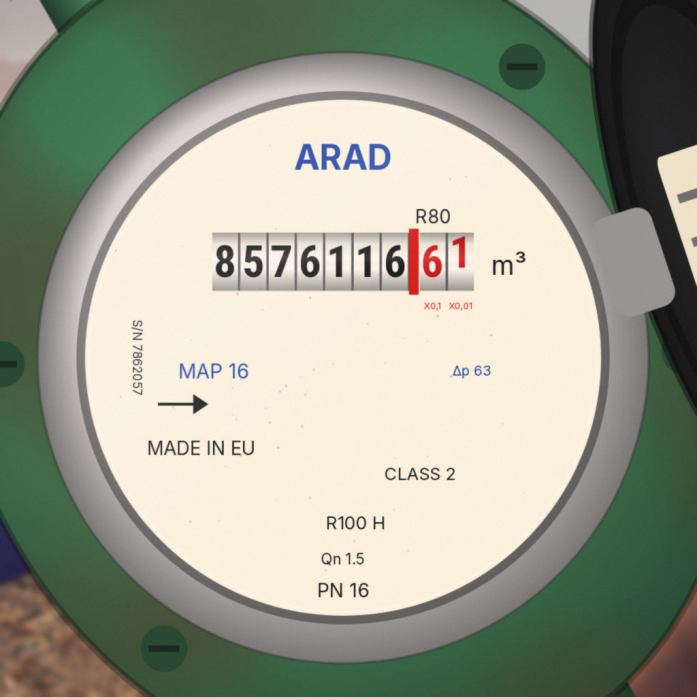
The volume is 8576116.61,m³
